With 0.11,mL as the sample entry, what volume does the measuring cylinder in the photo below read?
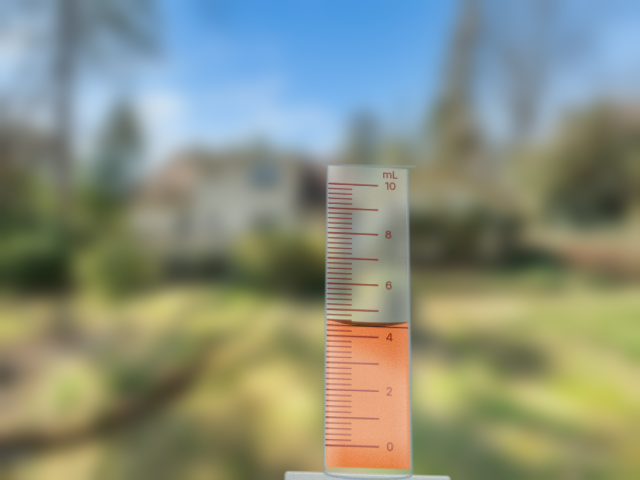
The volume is 4.4,mL
